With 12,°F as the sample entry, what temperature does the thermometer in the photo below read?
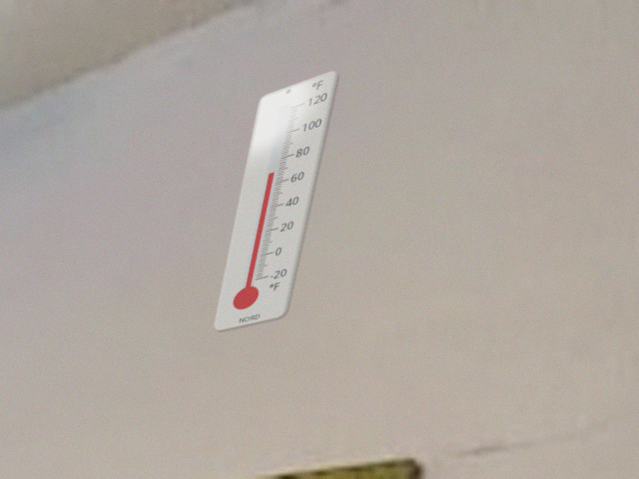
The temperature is 70,°F
